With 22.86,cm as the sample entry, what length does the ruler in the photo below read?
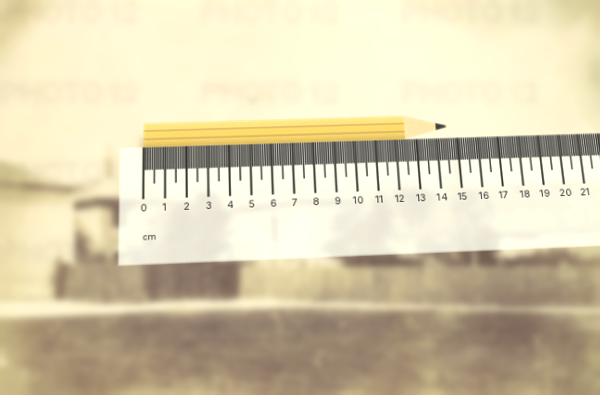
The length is 14.5,cm
